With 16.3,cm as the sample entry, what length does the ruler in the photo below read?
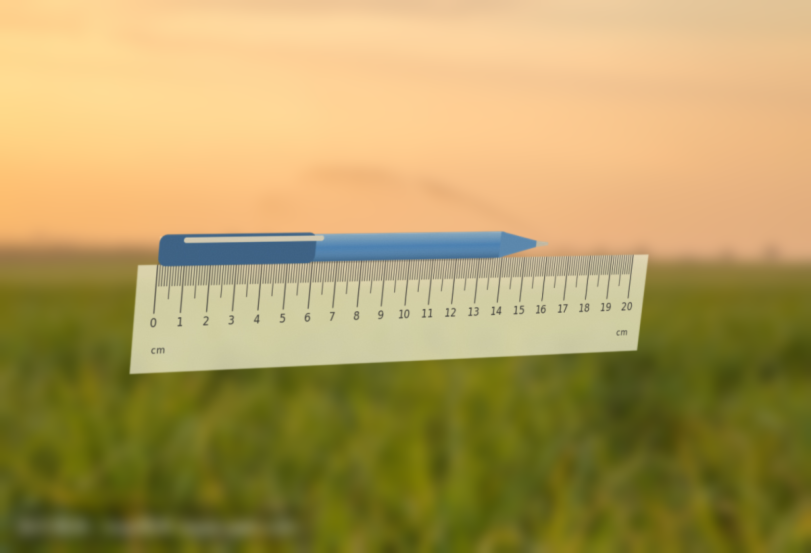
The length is 16,cm
